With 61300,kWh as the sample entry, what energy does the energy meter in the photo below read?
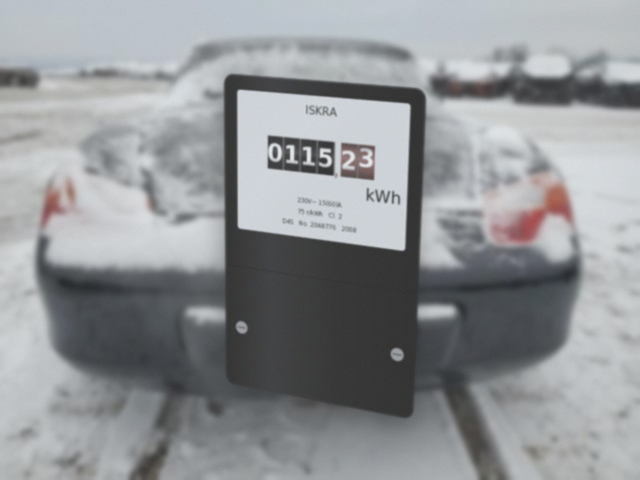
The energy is 115.23,kWh
